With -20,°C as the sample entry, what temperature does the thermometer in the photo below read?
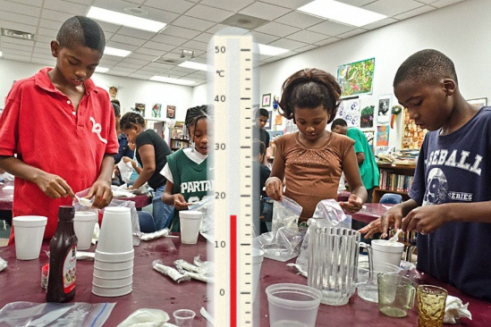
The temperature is 16,°C
